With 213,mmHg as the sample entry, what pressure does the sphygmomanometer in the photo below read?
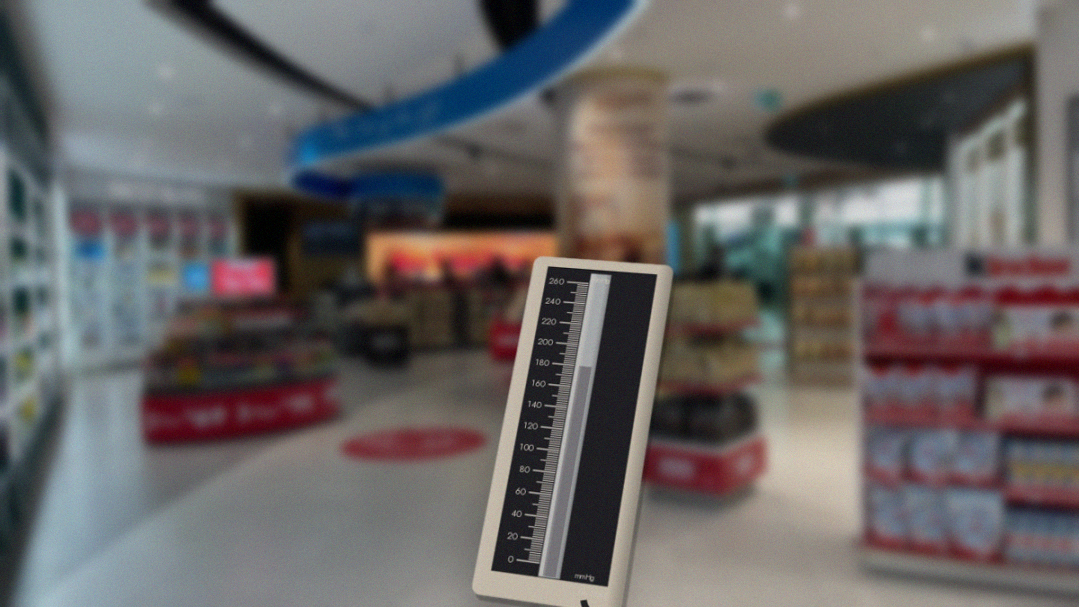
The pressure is 180,mmHg
